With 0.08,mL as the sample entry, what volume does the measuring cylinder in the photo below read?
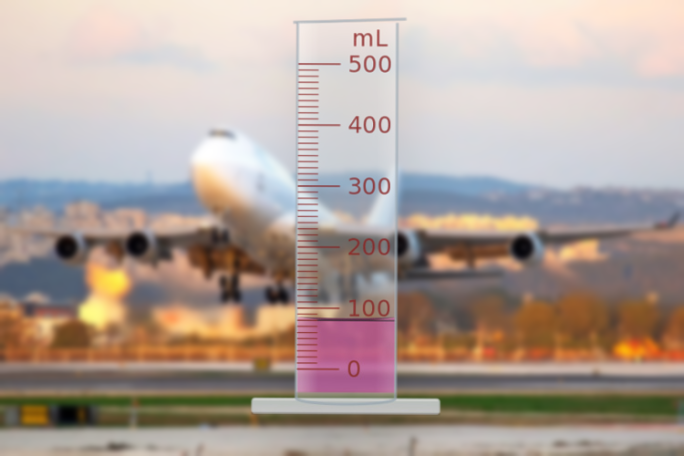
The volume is 80,mL
